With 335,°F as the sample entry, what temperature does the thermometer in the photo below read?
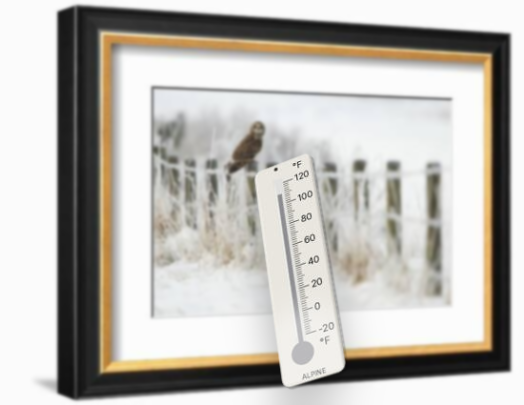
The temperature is 110,°F
